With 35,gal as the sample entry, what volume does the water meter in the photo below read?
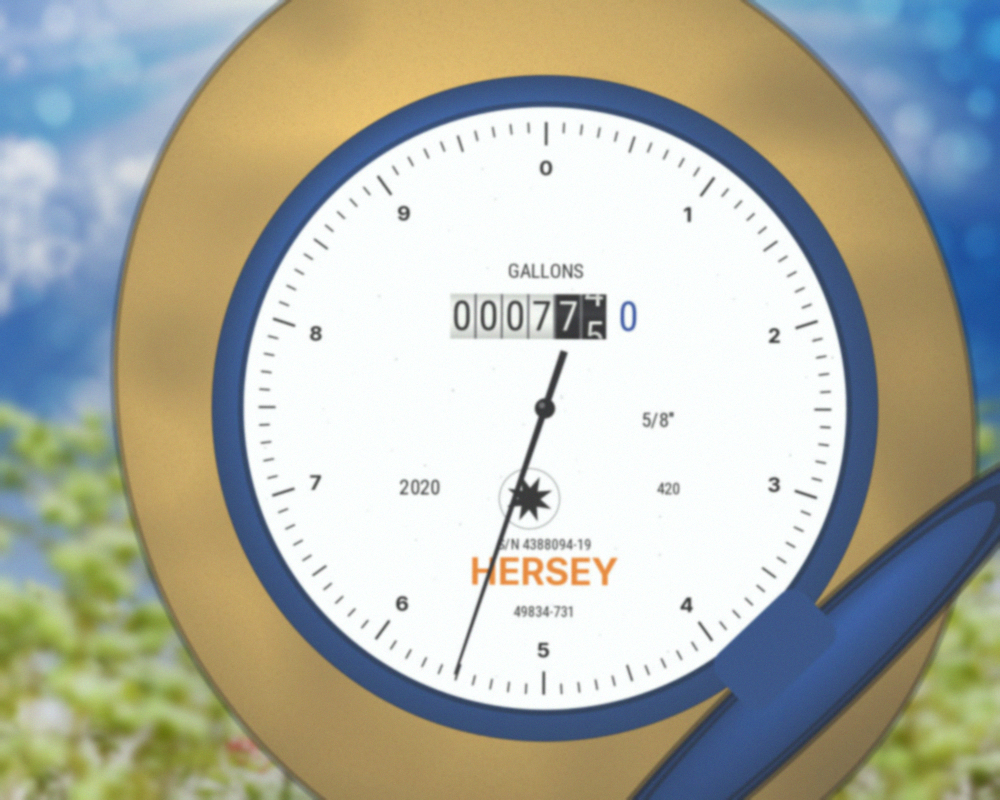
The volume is 7745.5,gal
